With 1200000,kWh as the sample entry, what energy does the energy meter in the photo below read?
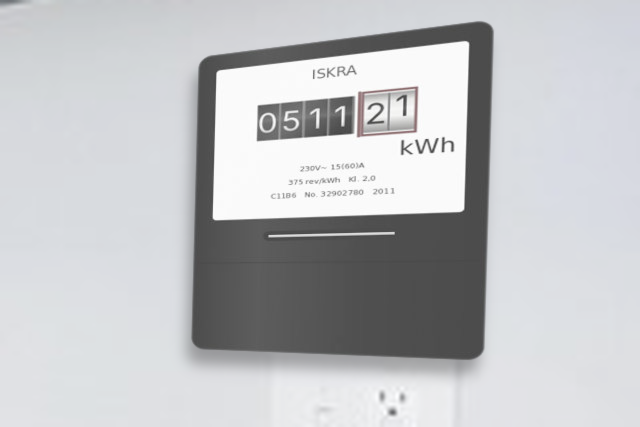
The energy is 511.21,kWh
